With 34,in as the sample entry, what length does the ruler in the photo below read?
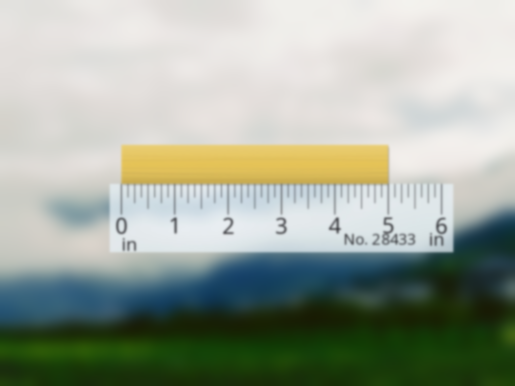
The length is 5,in
